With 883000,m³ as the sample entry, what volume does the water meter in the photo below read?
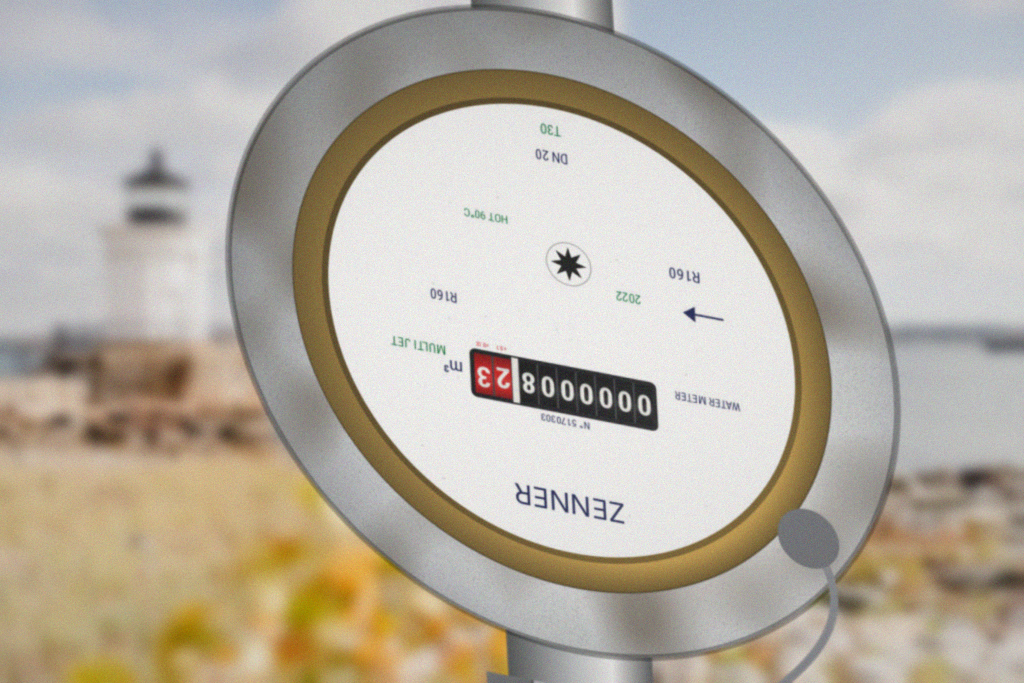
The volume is 8.23,m³
